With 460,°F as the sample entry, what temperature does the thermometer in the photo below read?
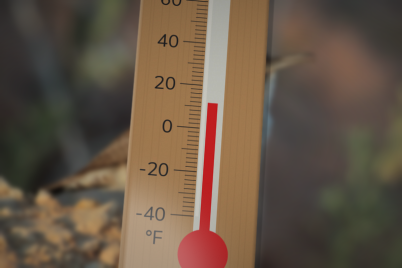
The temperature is 12,°F
